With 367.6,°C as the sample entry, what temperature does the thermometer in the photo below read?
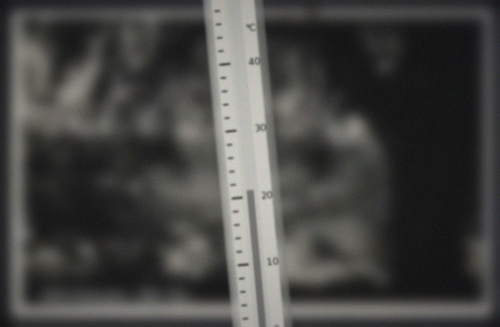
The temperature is 21,°C
